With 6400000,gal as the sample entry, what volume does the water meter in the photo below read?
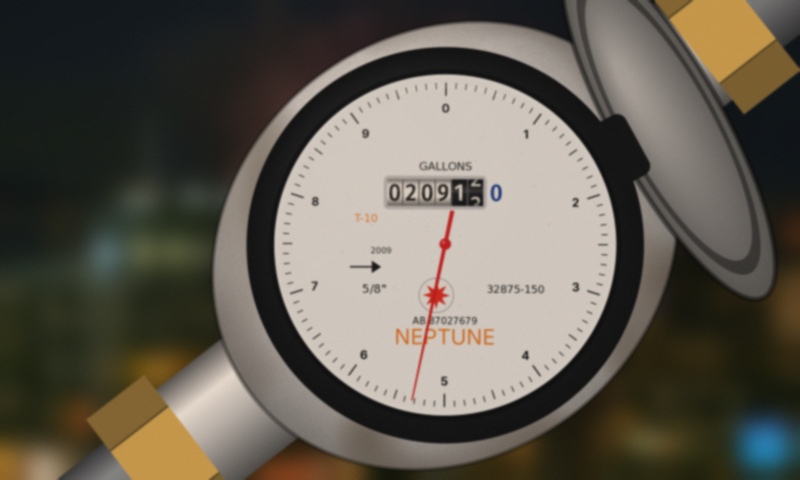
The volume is 209125.3,gal
